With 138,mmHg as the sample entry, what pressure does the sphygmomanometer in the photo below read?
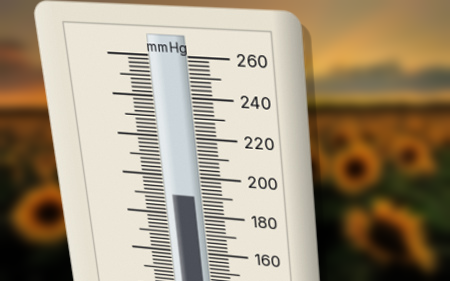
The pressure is 190,mmHg
